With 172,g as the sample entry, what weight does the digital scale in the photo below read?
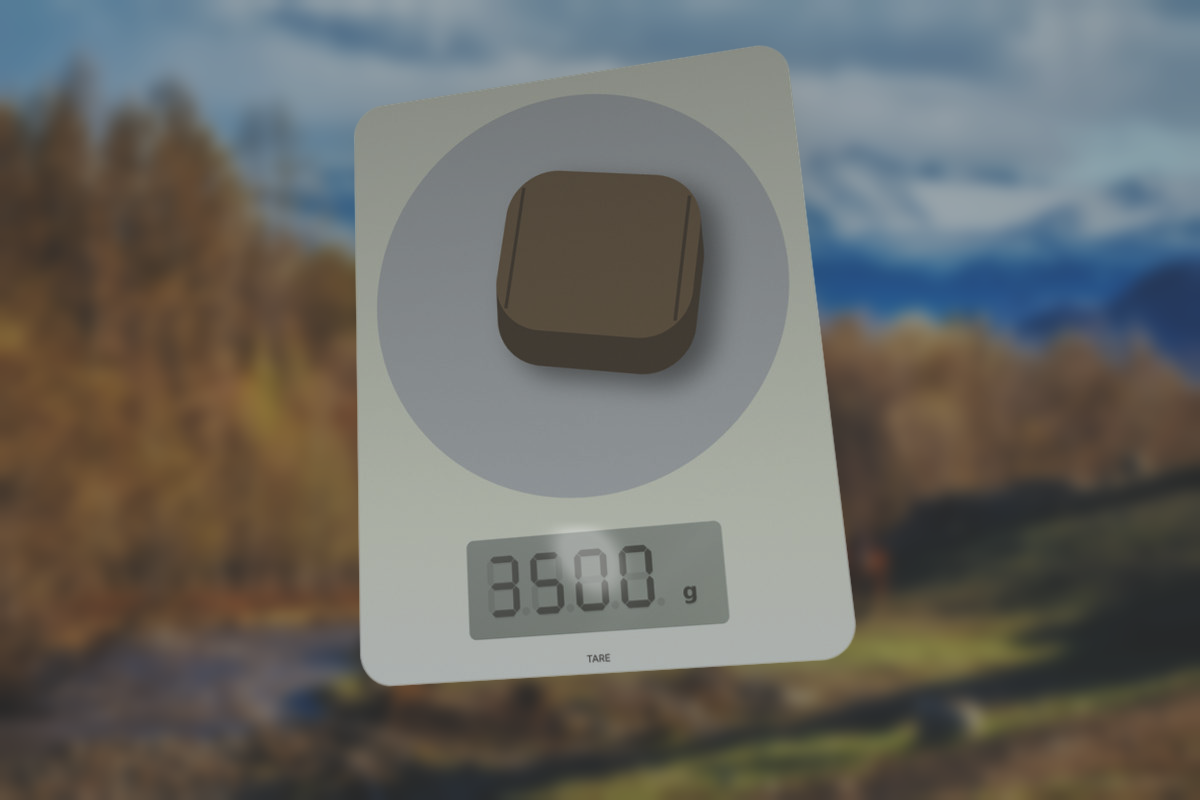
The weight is 3500,g
